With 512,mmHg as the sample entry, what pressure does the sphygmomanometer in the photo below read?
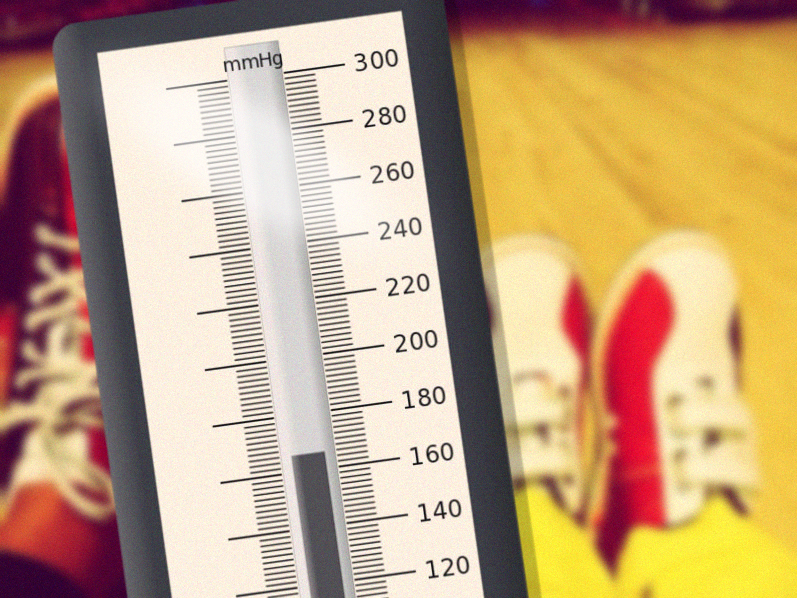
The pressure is 166,mmHg
